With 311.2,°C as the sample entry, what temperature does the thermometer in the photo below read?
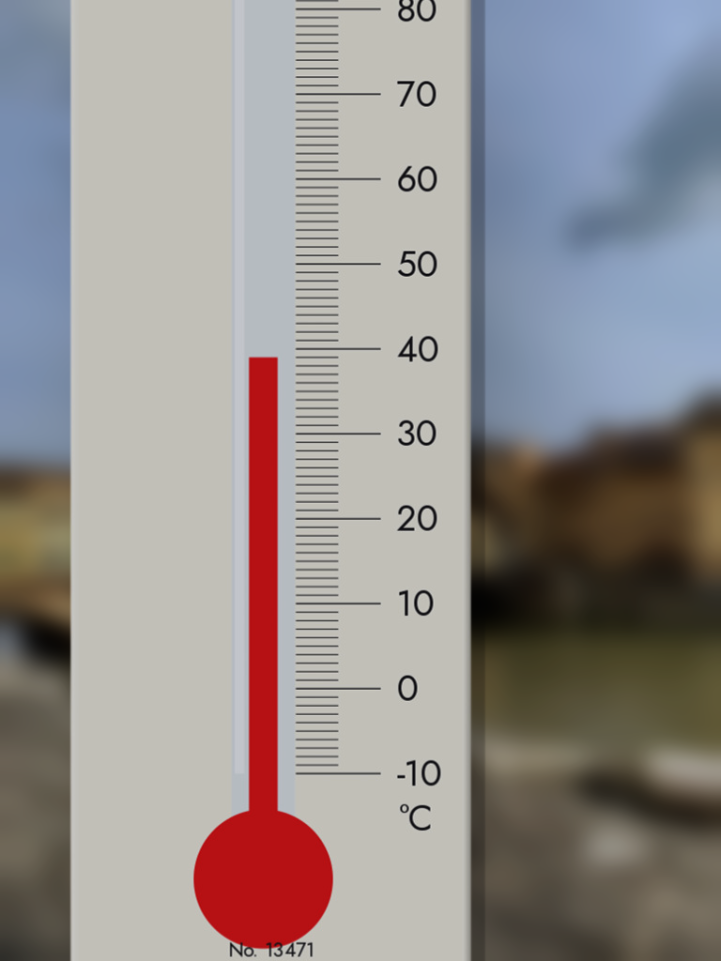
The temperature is 39,°C
